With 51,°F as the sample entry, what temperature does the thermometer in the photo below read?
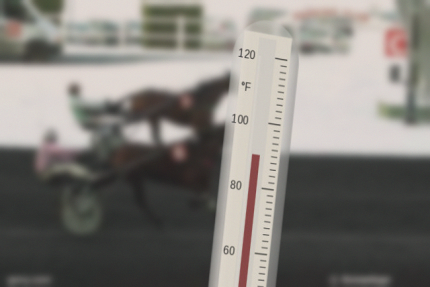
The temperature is 90,°F
